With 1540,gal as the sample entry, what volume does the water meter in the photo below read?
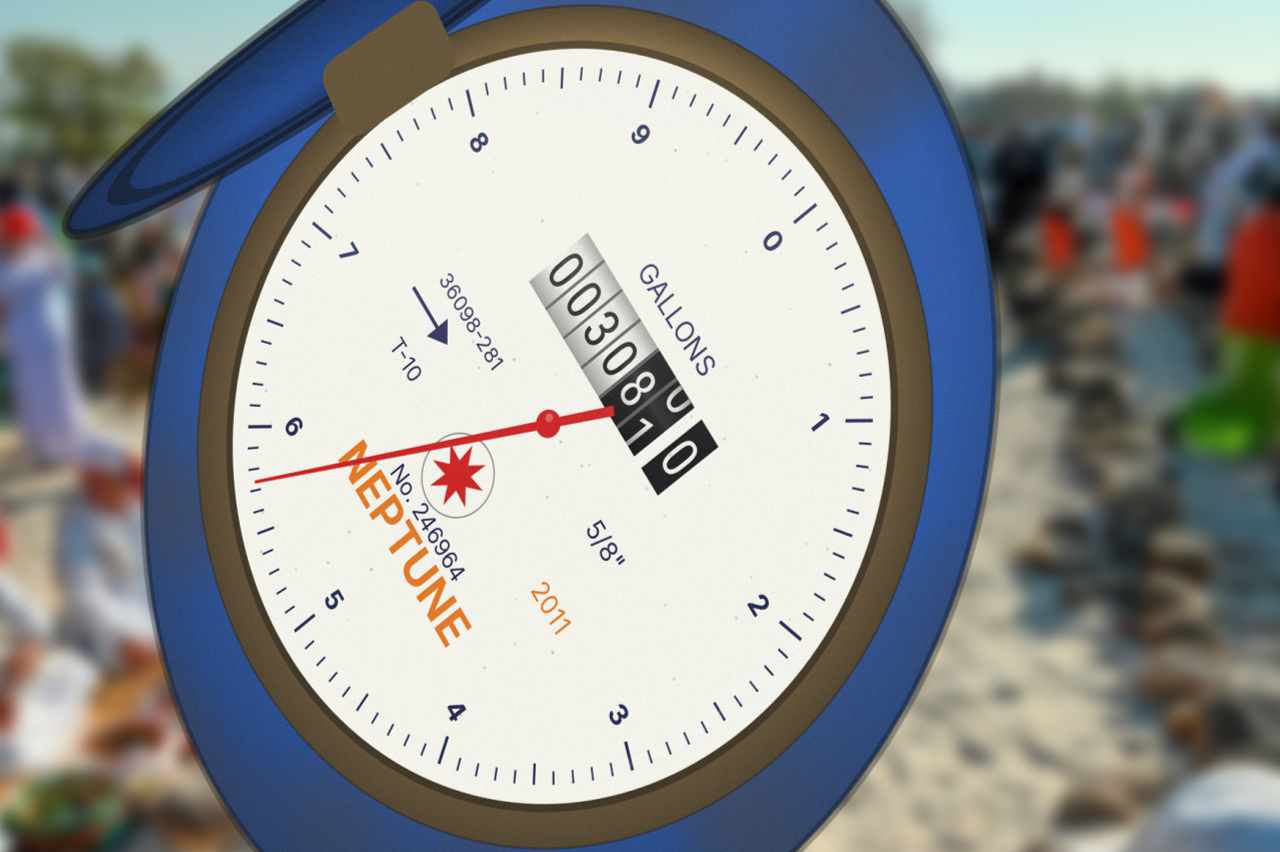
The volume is 30805.7,gal
